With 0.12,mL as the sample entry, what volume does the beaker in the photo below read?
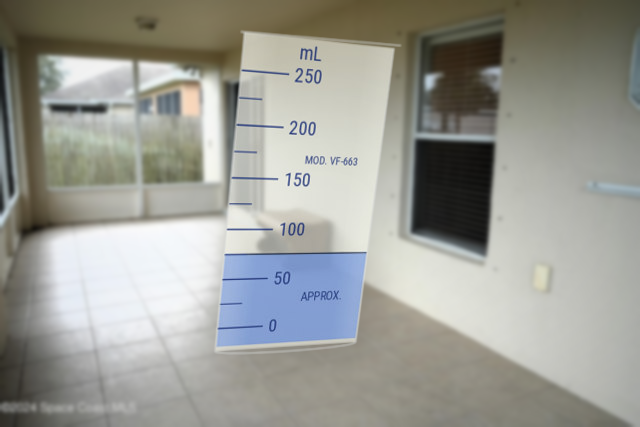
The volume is 75,mL
